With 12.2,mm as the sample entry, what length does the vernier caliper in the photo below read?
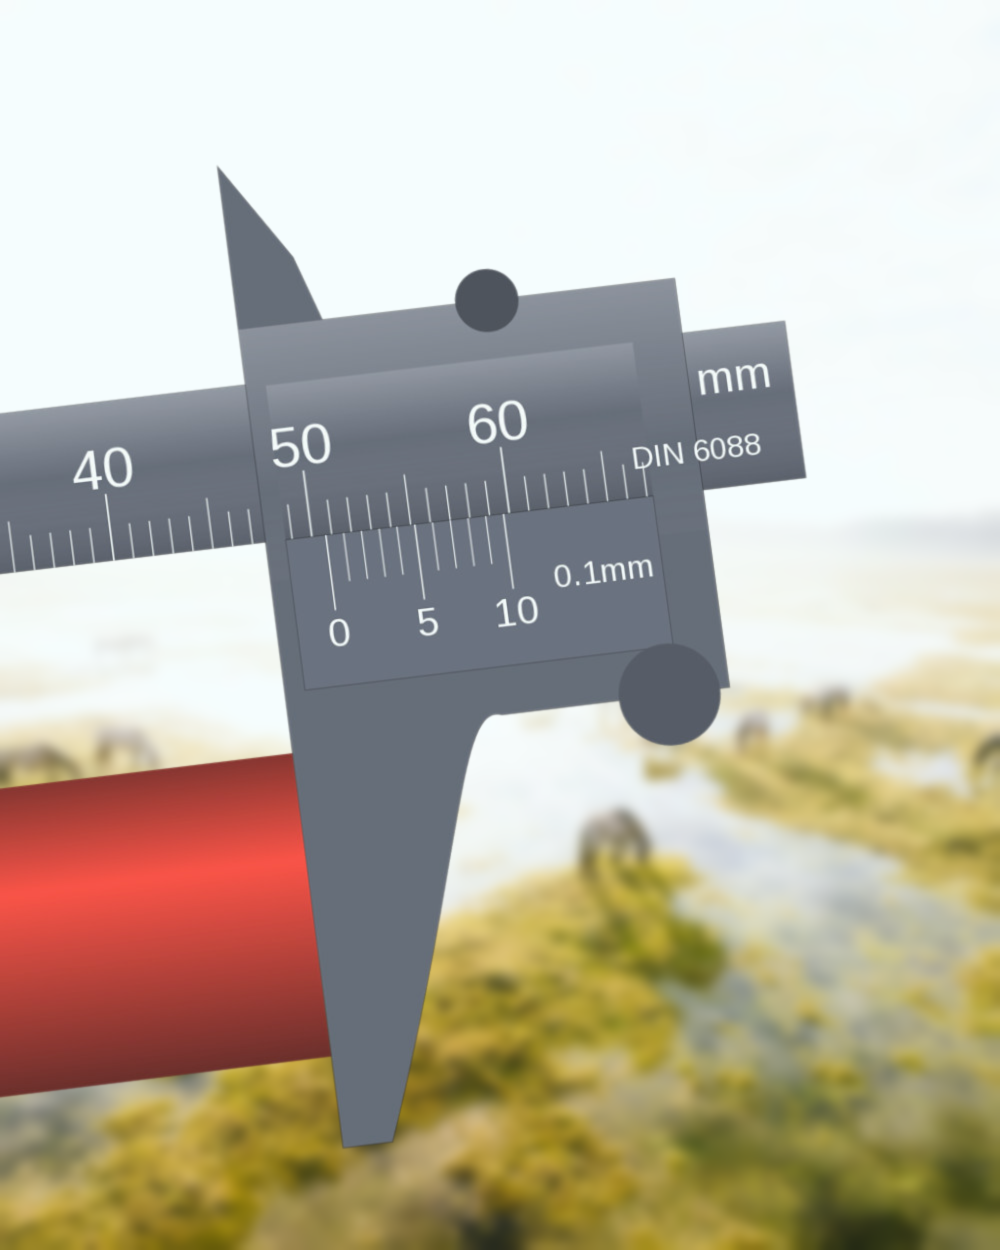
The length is 50.7,mm
